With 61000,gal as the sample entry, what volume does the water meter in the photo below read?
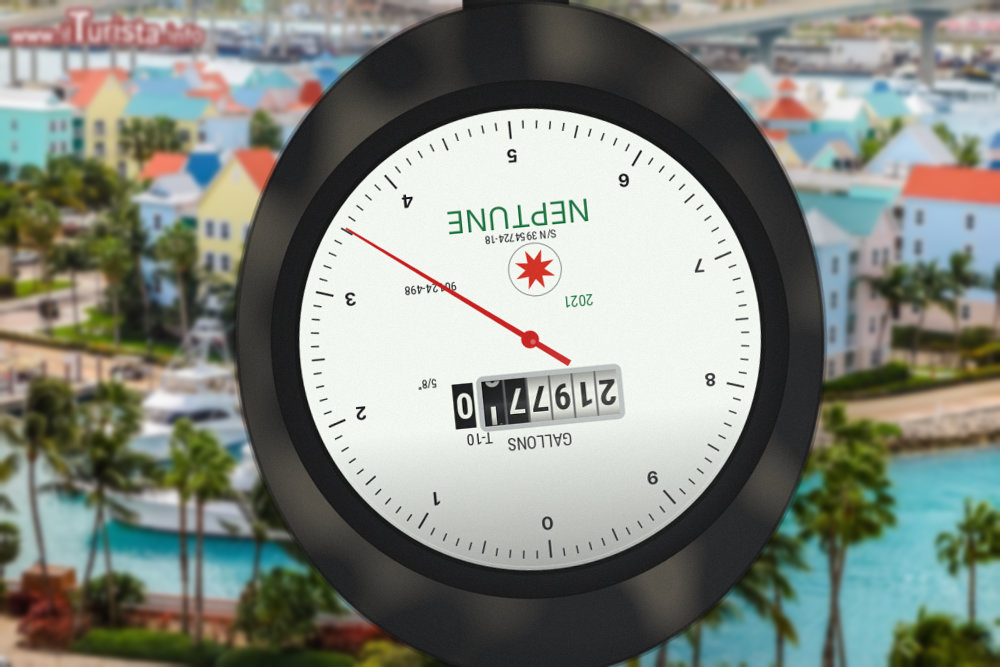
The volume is 2197713.5,gal
